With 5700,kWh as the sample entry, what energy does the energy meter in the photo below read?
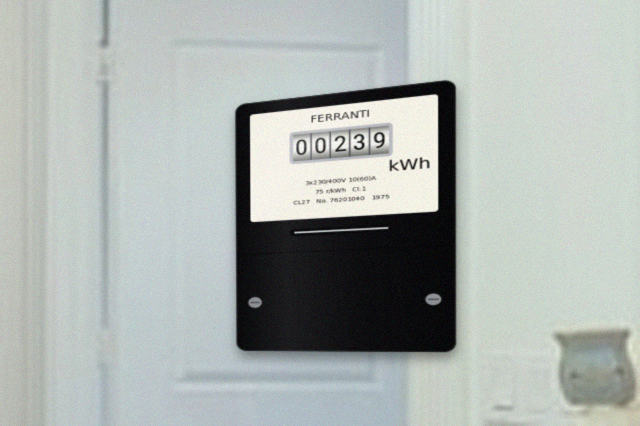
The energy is 239,kWh
